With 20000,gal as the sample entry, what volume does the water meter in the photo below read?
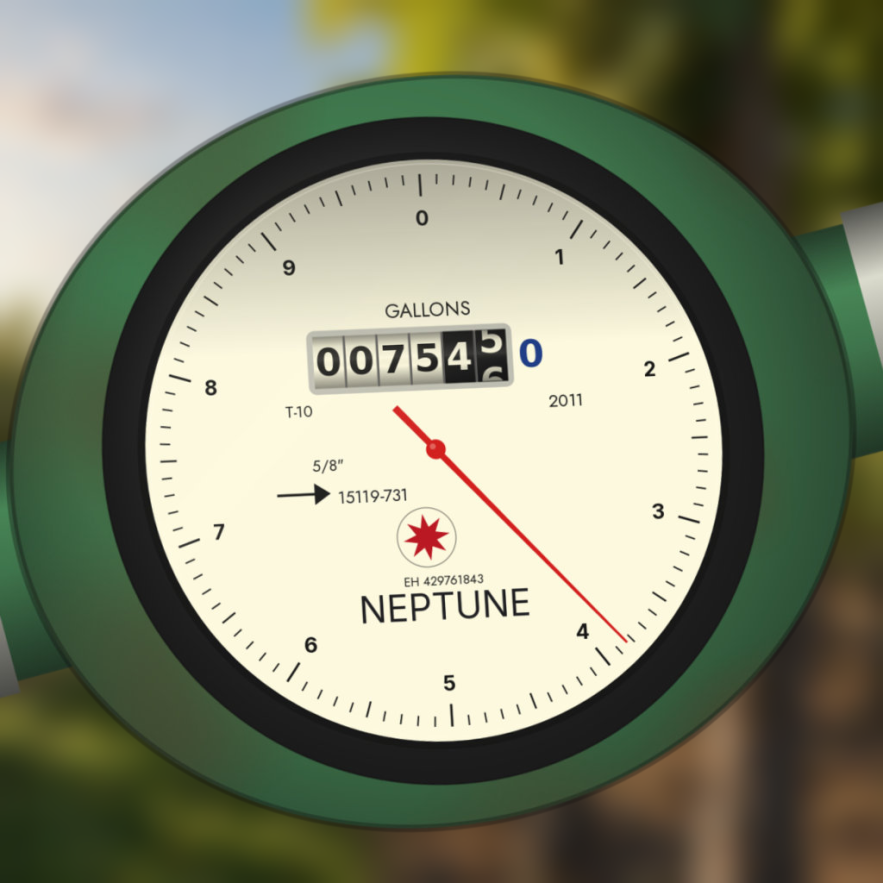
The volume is 75453.8,gal
